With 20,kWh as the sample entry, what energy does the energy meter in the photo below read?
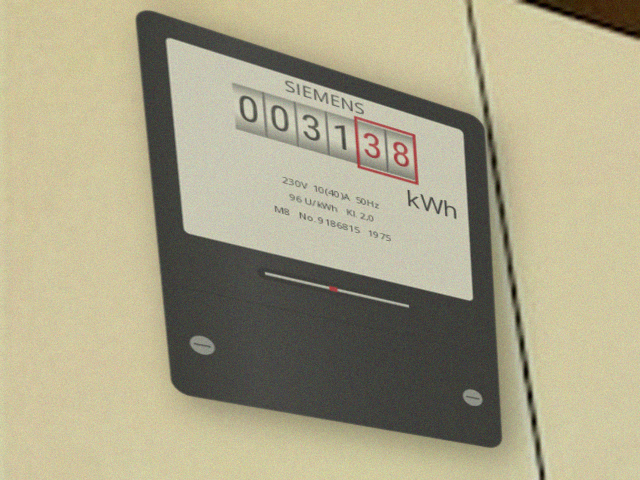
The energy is 31.38,kWh
